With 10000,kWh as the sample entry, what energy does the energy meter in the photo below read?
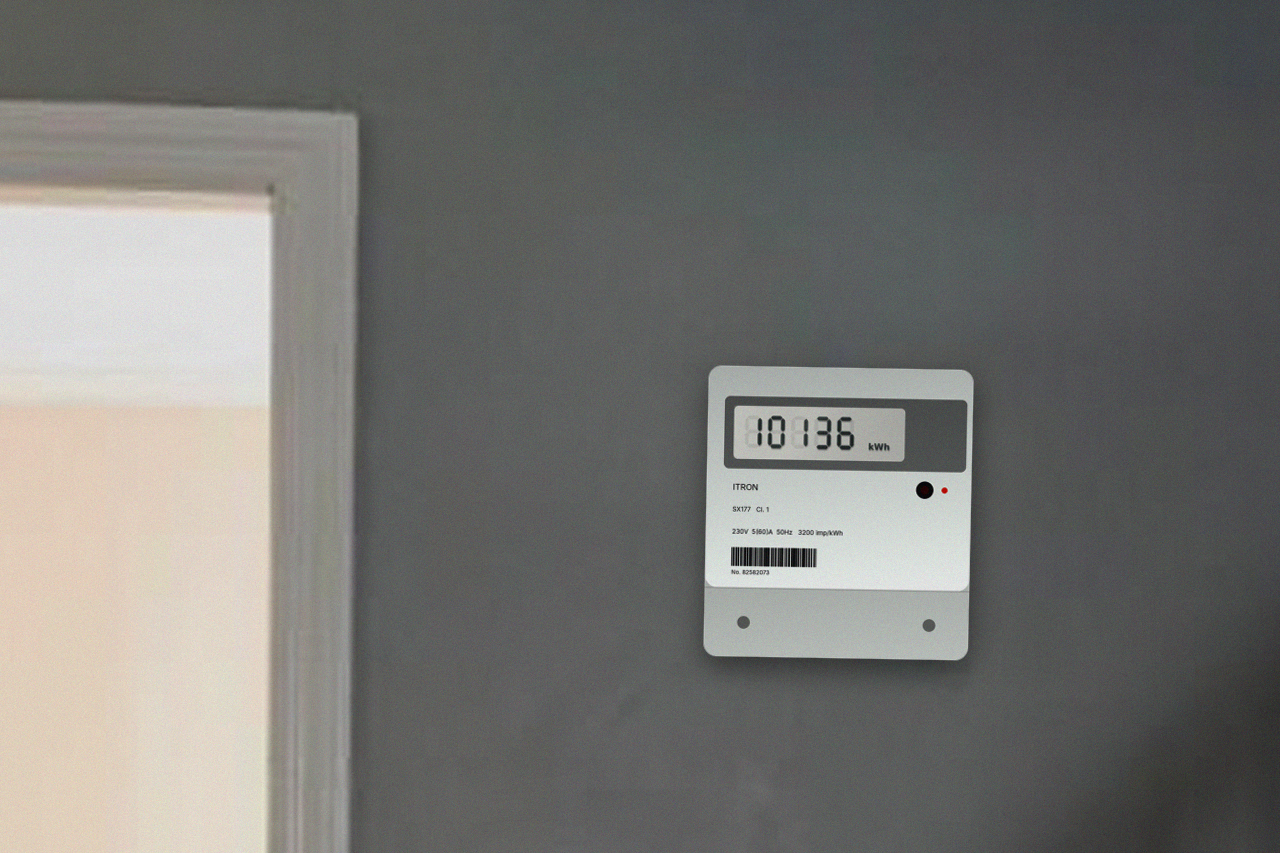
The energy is 10136,kWh
